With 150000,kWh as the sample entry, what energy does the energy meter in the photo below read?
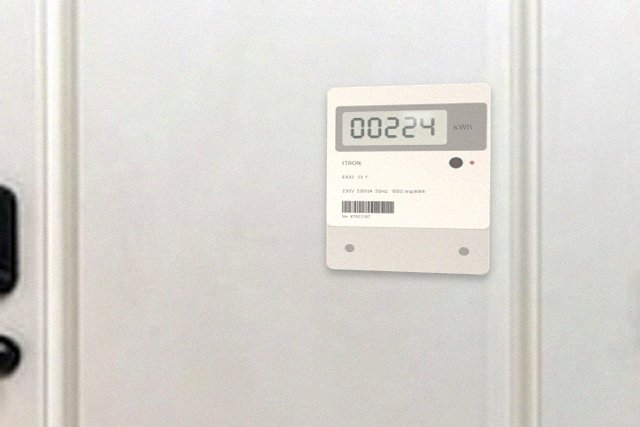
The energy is 224,kWh
